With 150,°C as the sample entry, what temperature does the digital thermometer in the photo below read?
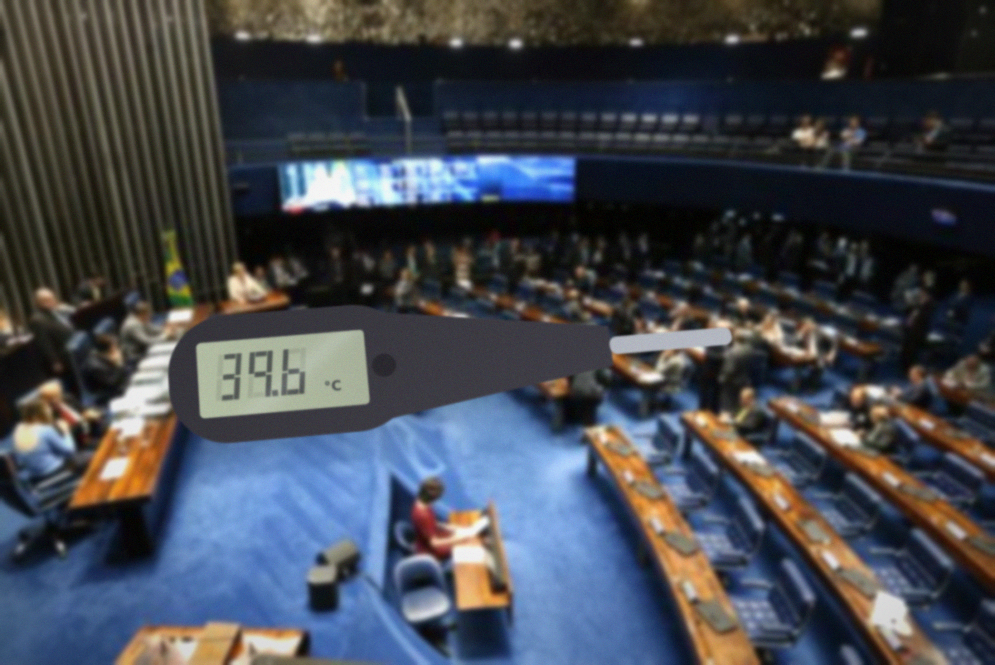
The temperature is 39.6,°C
